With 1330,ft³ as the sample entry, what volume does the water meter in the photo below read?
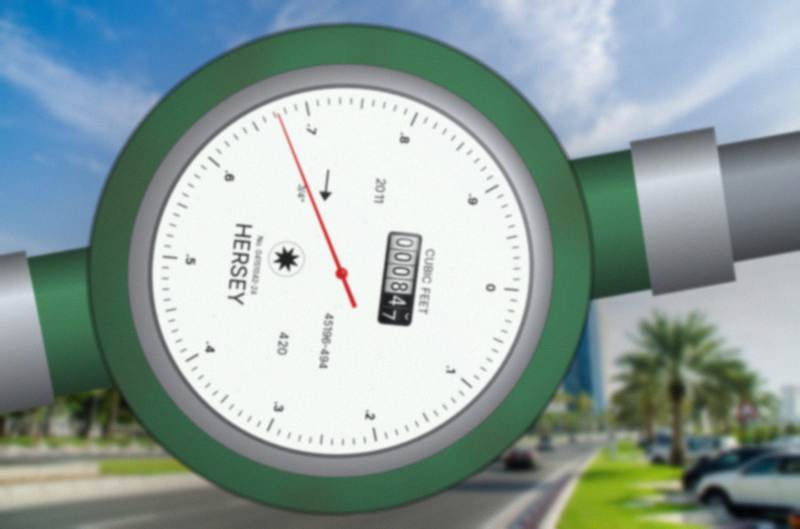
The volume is 846.67,ft³
